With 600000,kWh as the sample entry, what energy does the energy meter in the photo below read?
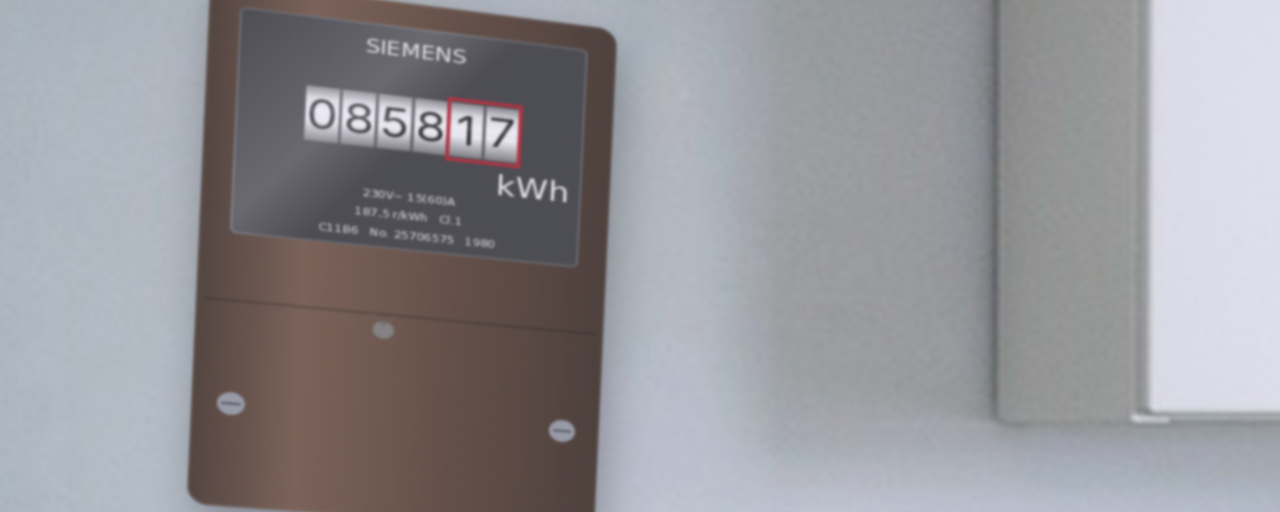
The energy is 858.17,kWh
